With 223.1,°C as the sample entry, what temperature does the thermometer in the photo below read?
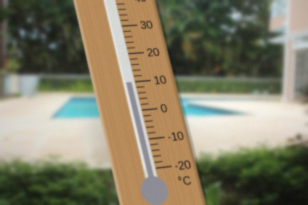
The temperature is 10,°C
